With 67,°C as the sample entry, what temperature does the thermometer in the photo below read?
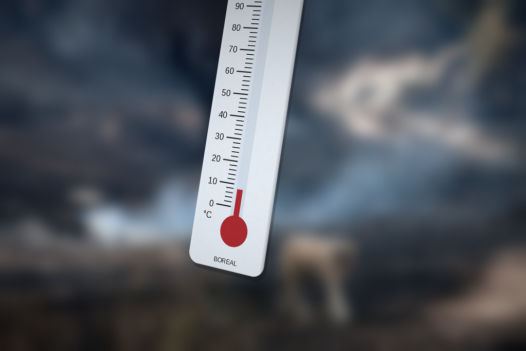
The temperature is 8,°C
